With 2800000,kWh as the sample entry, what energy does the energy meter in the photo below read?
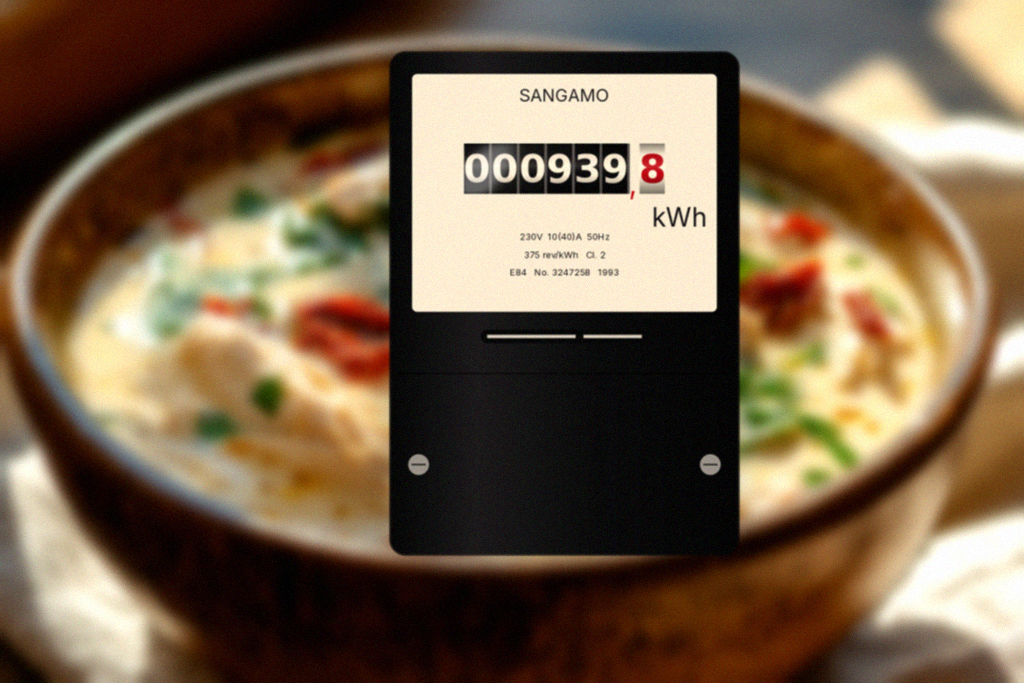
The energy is 939.8,kWh
